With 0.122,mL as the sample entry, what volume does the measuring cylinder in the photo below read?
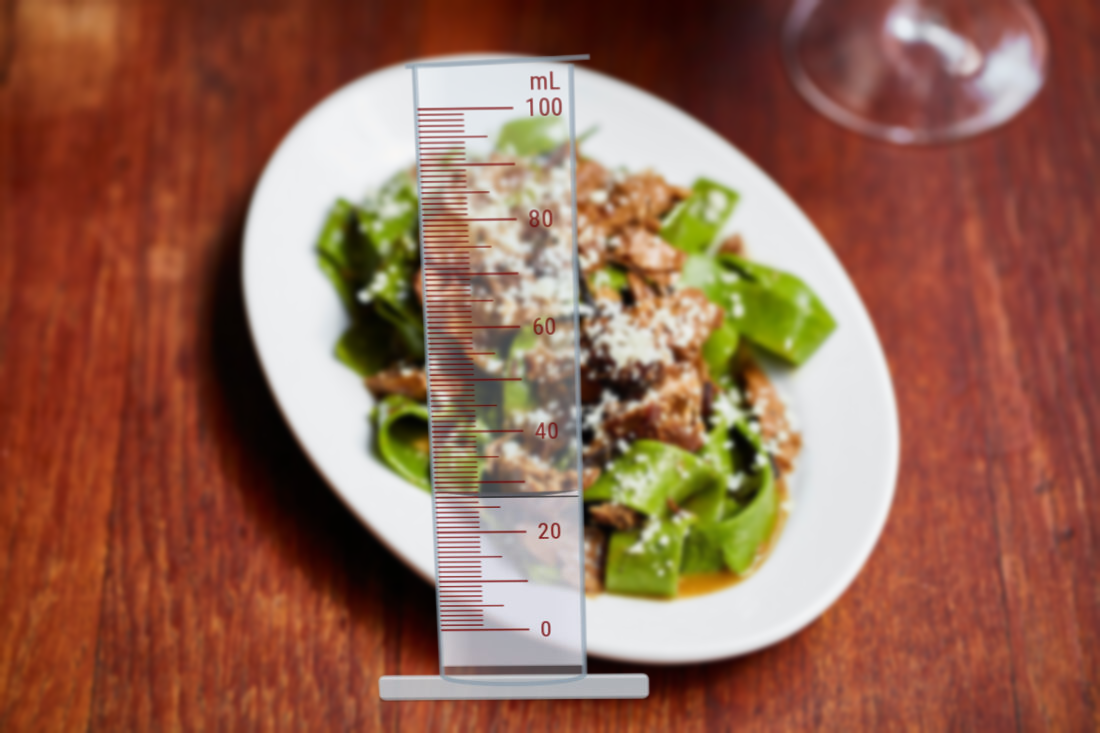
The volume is 27,mL
